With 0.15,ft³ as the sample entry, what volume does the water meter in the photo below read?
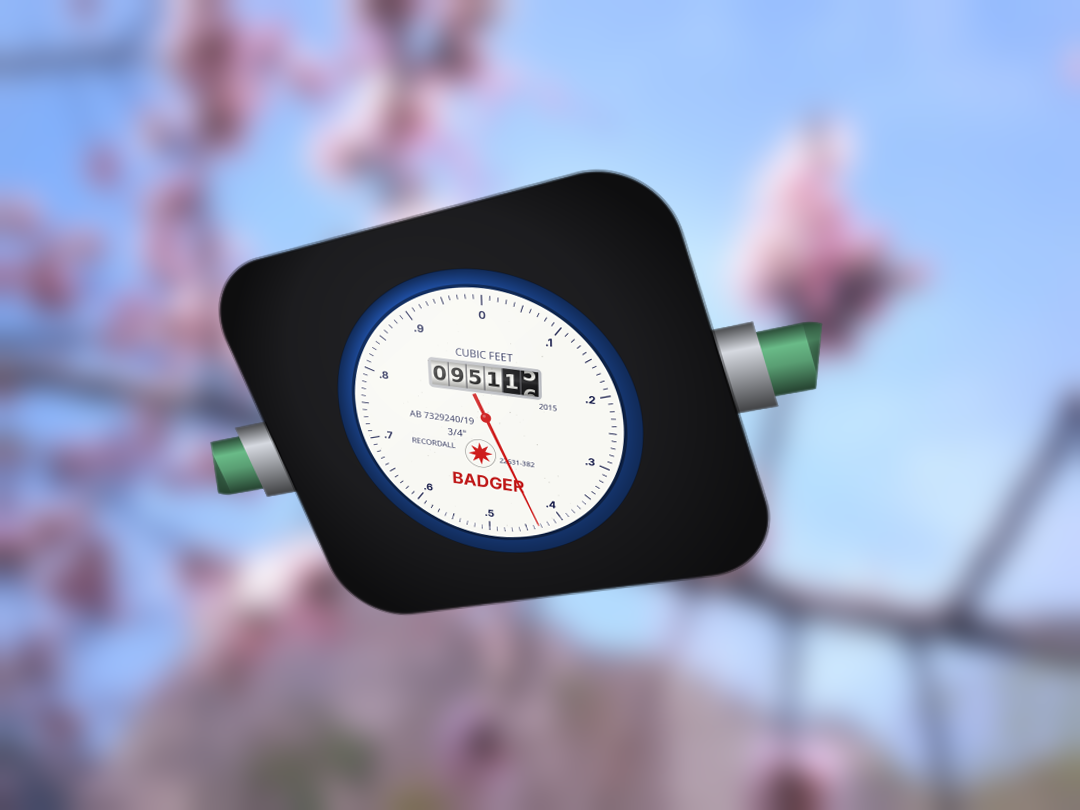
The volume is 95115.43,ft³
